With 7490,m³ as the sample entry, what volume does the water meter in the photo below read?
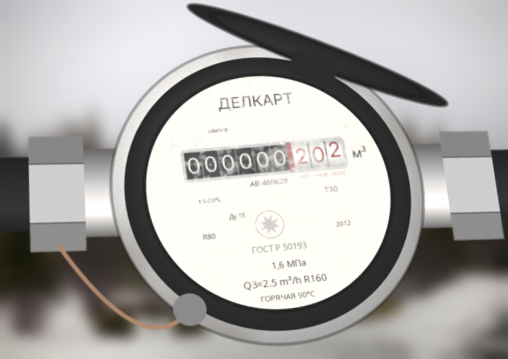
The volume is 0.202,m³
